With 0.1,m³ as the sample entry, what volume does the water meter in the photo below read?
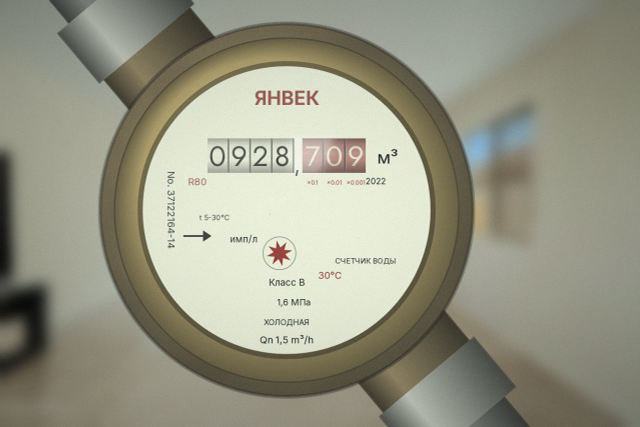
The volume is 928.709,m³
